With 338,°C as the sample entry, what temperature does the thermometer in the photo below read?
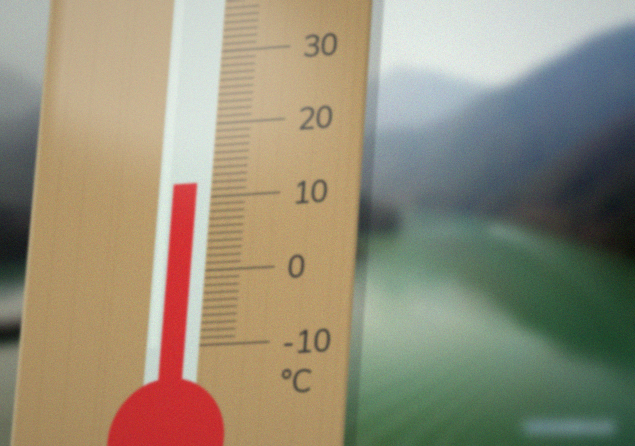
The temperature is 12,°C
